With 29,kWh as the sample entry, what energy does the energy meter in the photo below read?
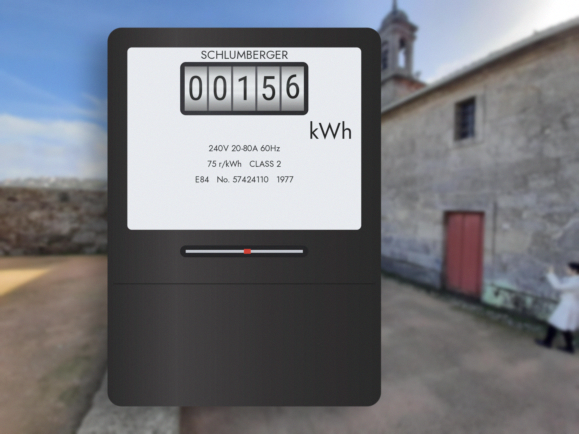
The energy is 156,kWh
